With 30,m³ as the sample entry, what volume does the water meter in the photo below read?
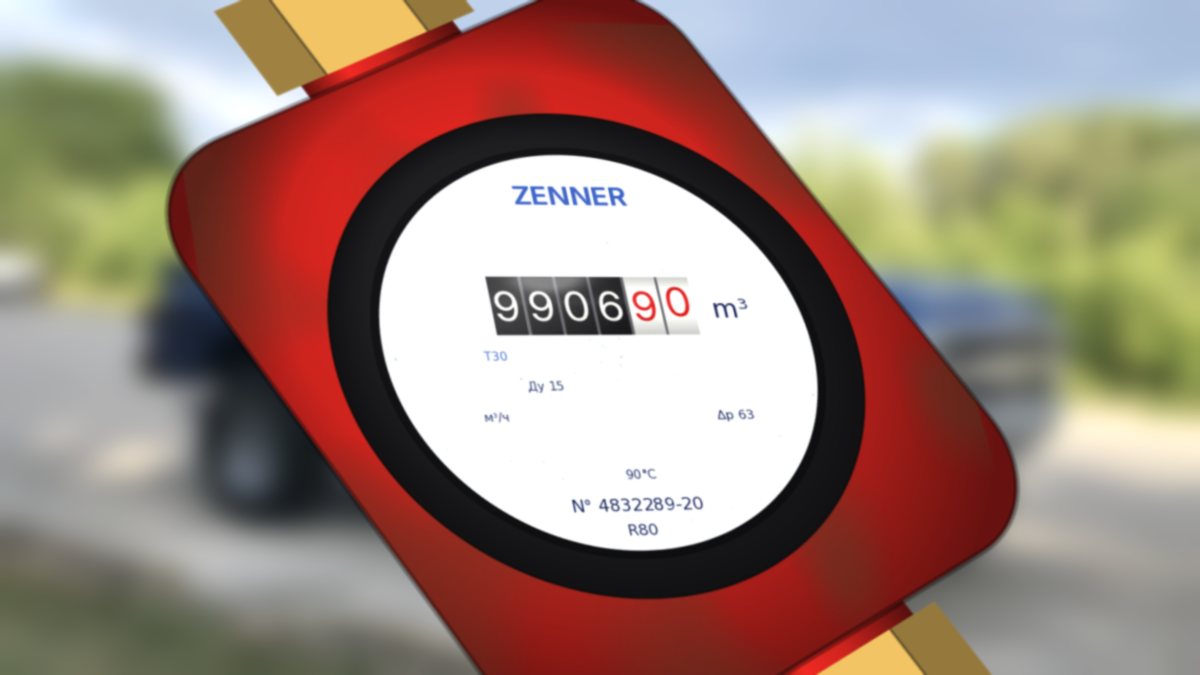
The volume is 9906.90,m³
